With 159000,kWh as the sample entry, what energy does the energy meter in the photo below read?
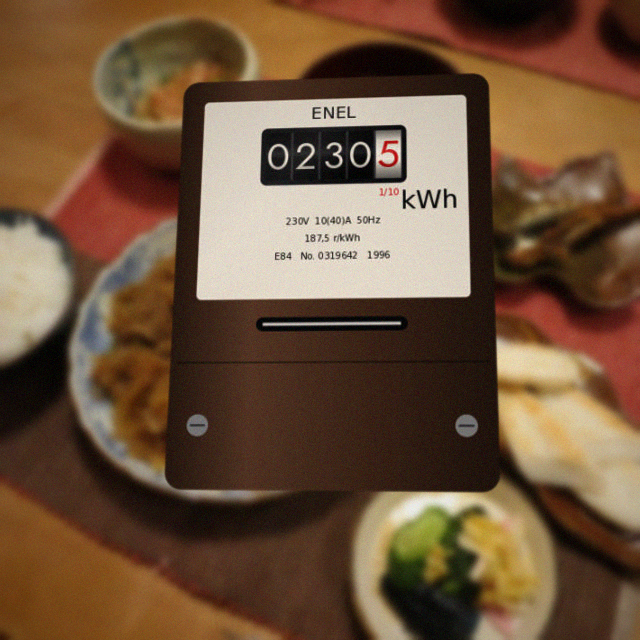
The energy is 230.5,kWh
